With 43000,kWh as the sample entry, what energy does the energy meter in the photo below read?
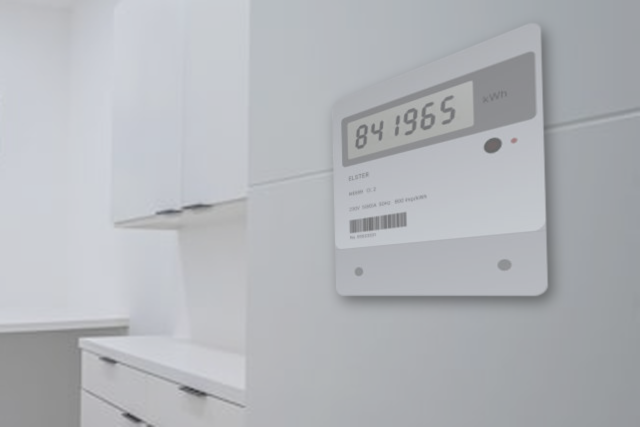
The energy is 841965,kWh
